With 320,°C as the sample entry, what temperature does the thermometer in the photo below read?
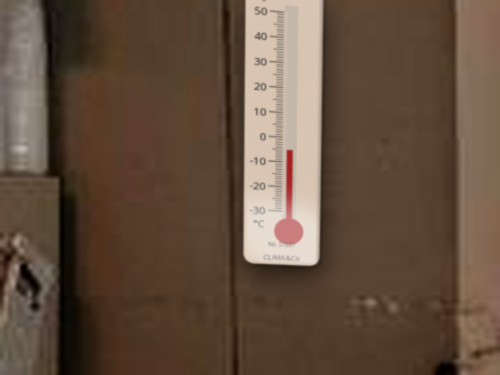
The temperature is -5,°C
